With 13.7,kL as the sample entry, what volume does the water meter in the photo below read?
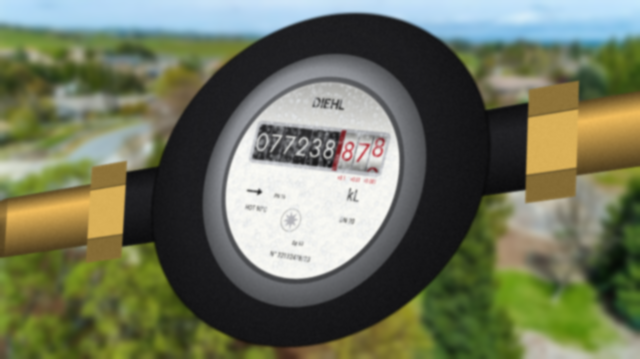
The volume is 77238.878,kL
